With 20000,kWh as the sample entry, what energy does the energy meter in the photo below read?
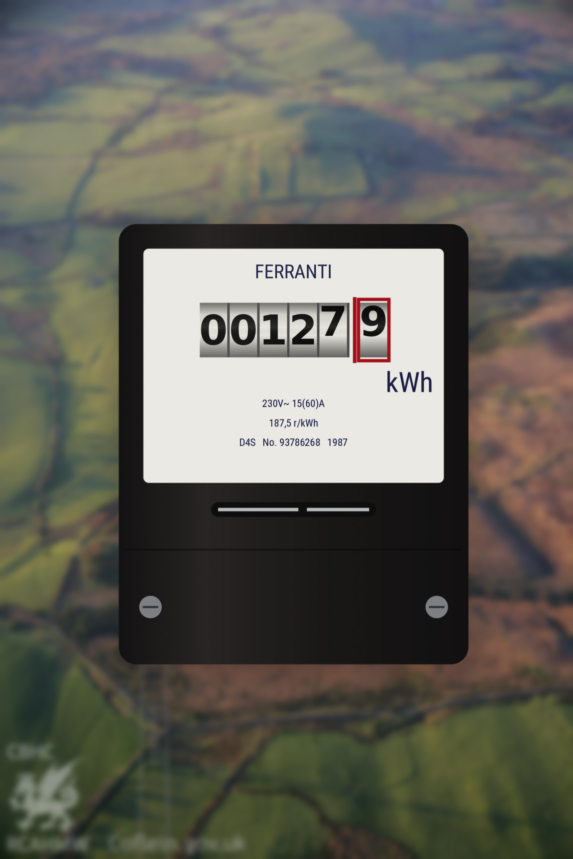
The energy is 127.9,kWh
